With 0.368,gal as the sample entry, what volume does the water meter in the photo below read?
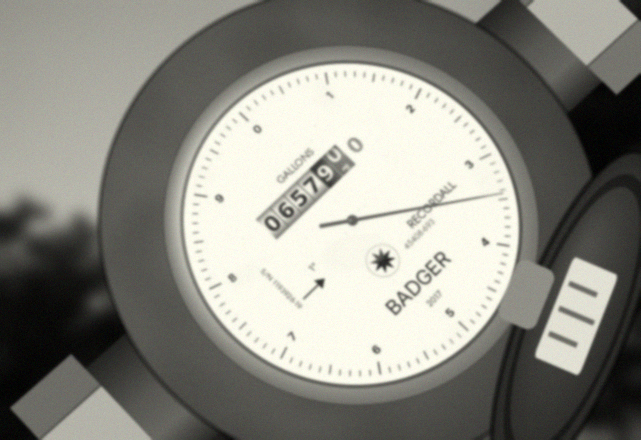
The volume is 657903.4,gal
